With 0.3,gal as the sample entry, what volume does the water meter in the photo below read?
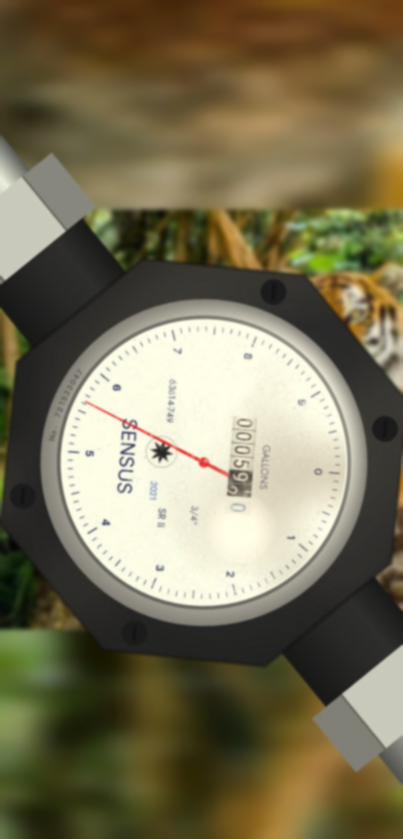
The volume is 5915.6,gal
